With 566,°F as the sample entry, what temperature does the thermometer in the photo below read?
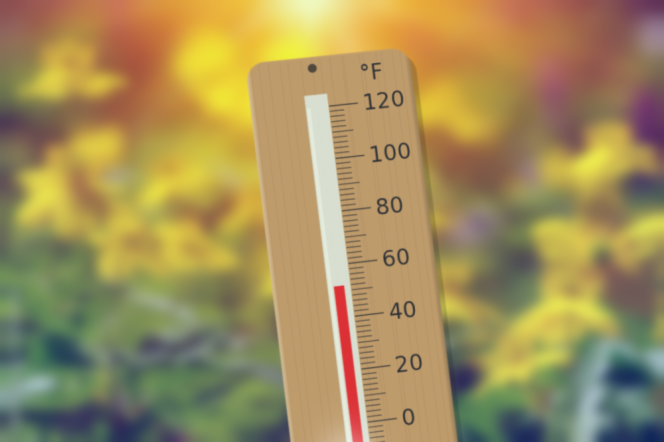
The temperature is 52,°F
